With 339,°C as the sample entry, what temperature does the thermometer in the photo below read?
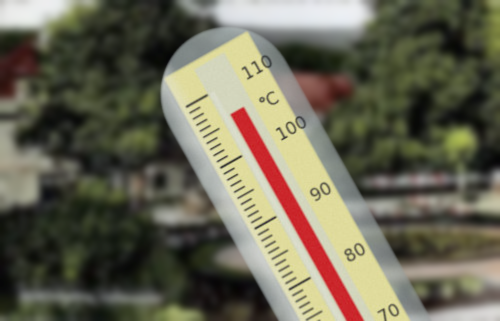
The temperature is 106,°C
